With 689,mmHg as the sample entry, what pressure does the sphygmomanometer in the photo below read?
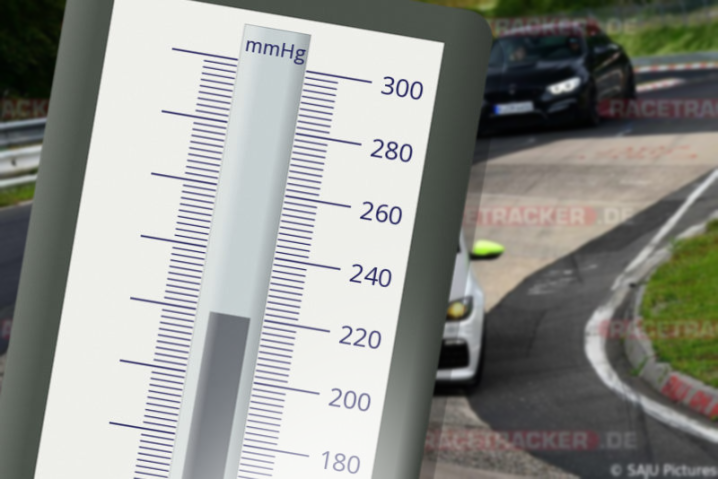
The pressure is 220,mmHg
